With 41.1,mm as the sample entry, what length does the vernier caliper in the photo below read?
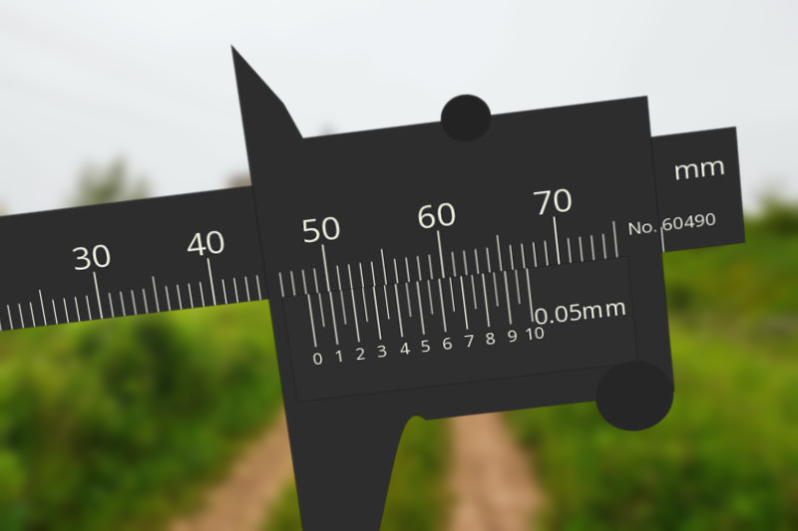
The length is 48.2,mm
